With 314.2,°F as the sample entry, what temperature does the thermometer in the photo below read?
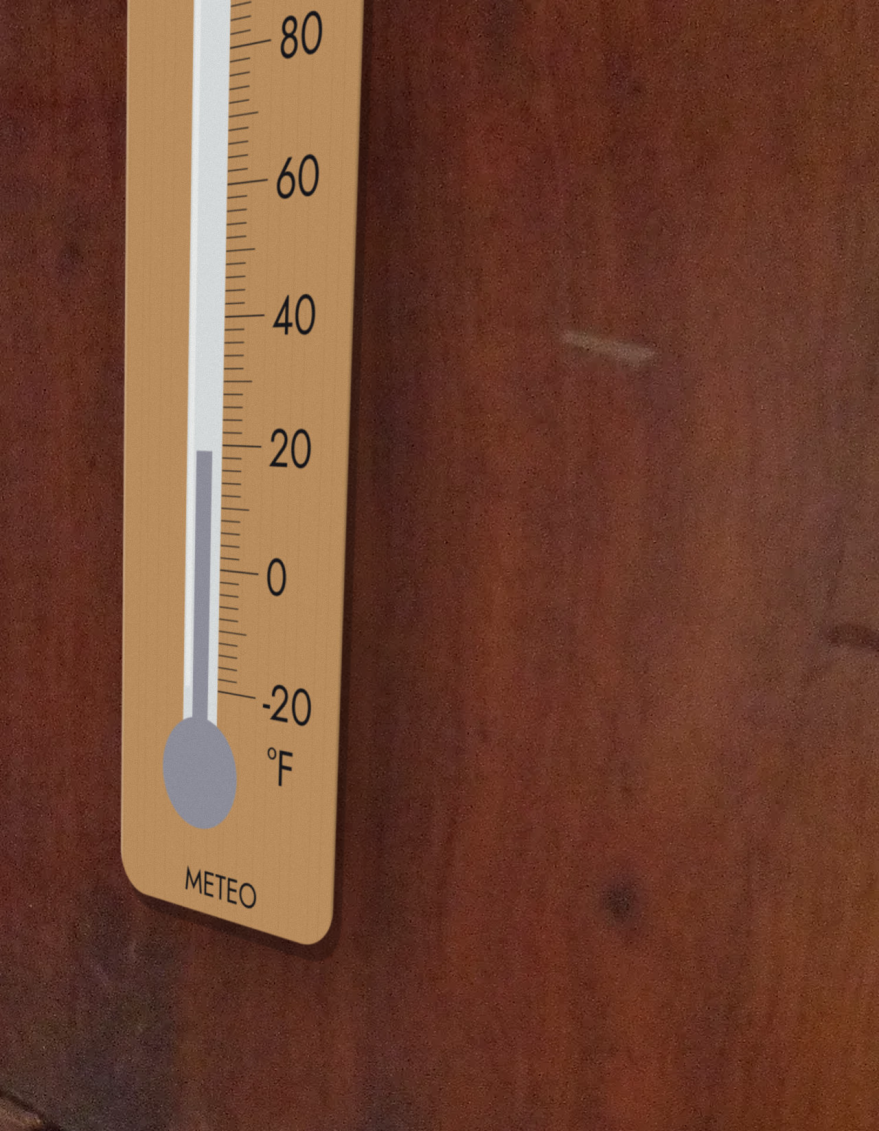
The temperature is 19,°F
